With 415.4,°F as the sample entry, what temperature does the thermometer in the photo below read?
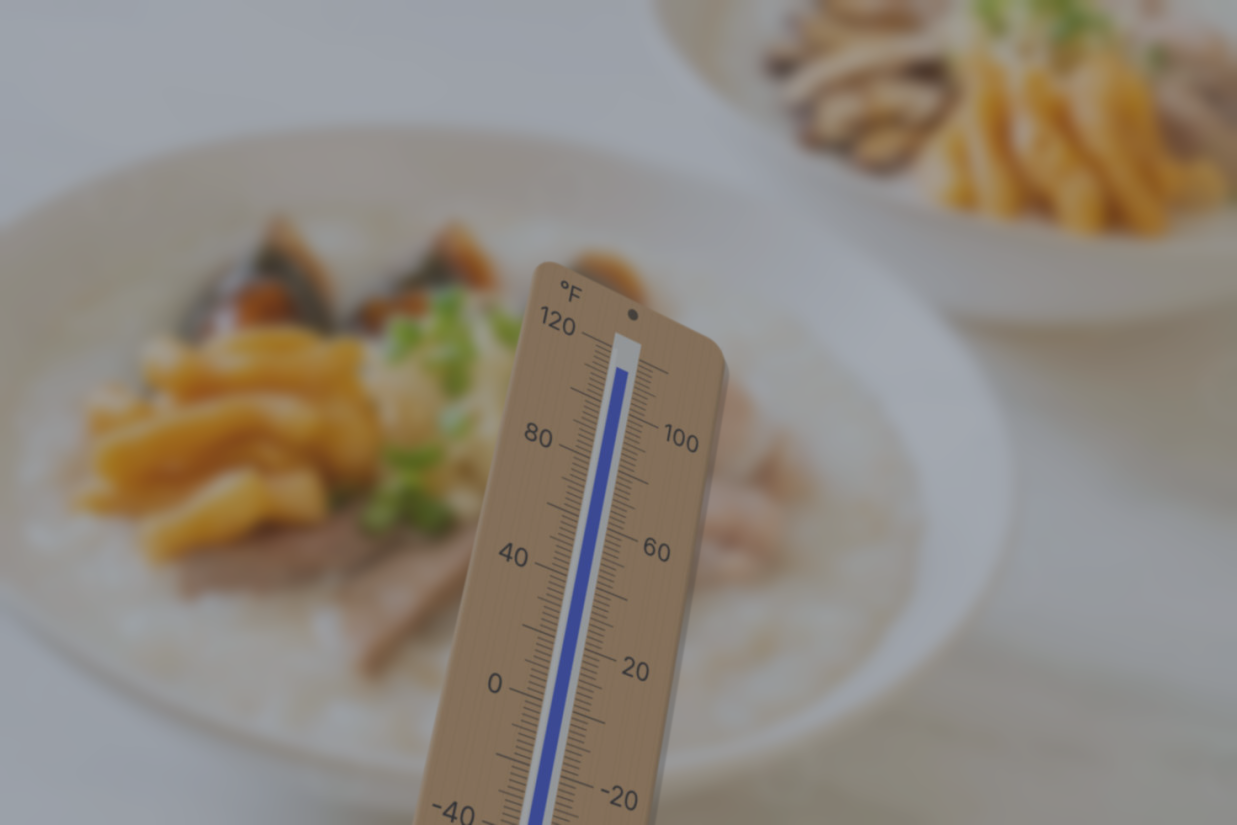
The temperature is 114,°F
